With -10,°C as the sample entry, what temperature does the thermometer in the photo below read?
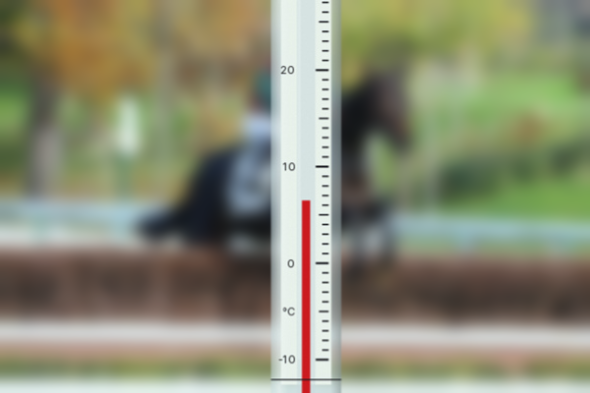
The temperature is 6.5,°C
